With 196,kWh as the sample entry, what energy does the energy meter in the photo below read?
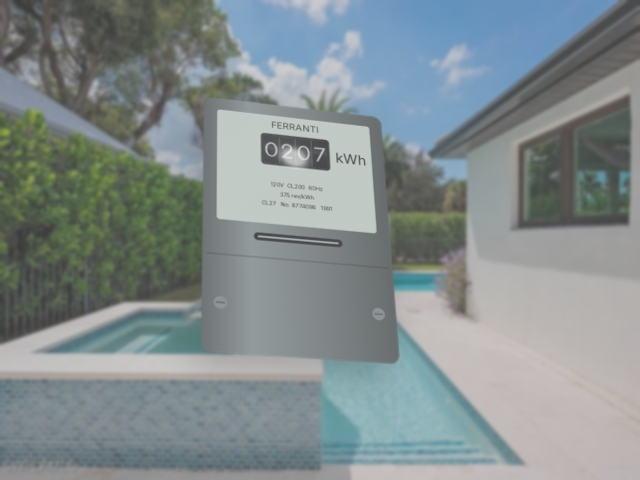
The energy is 207,kWh
